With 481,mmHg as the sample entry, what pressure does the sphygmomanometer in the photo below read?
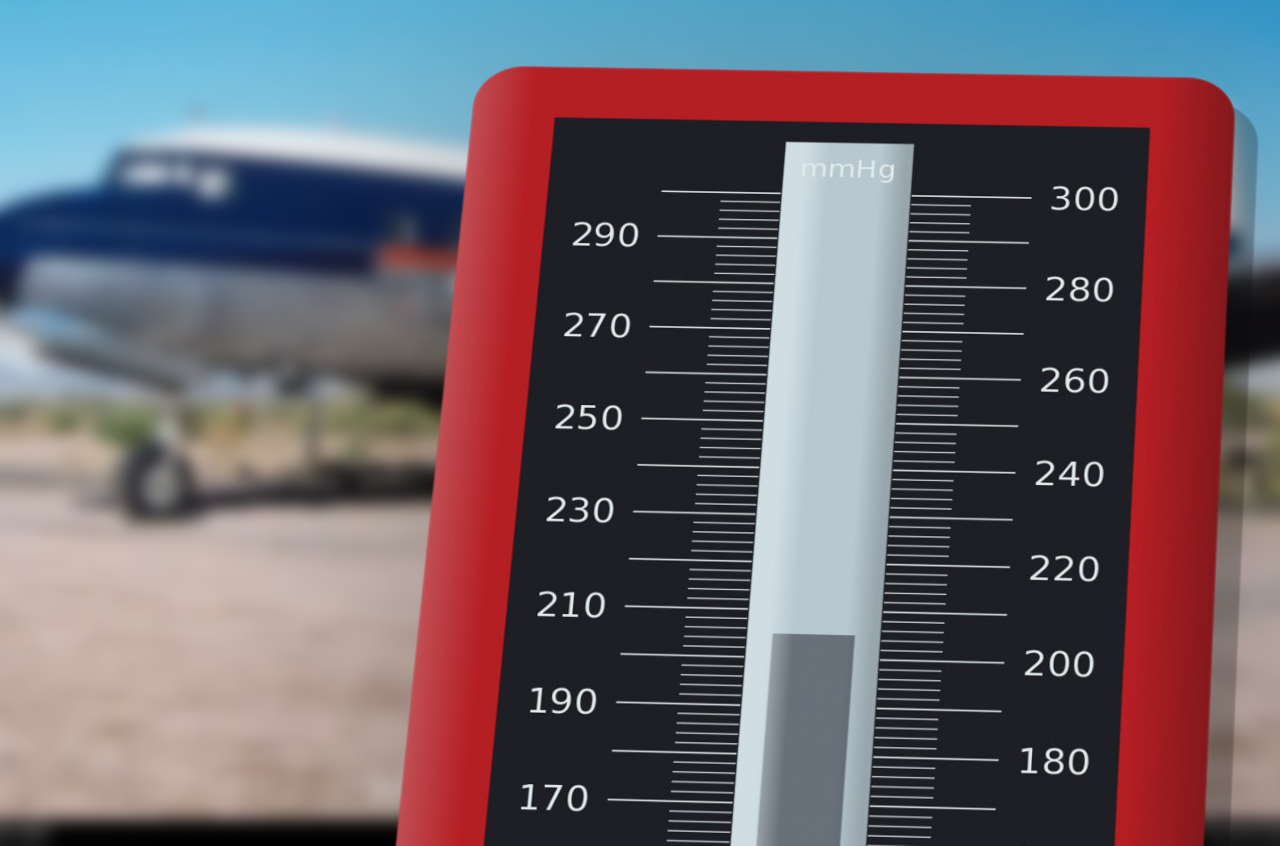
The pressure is 205,mmHg
